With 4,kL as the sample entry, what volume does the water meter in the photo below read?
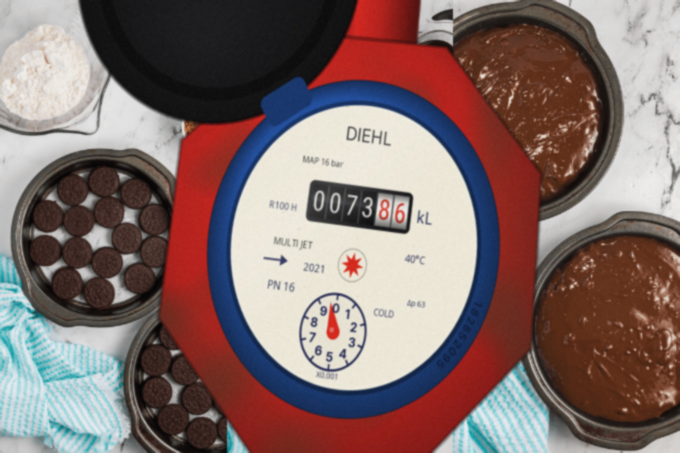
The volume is 73.859,kL
